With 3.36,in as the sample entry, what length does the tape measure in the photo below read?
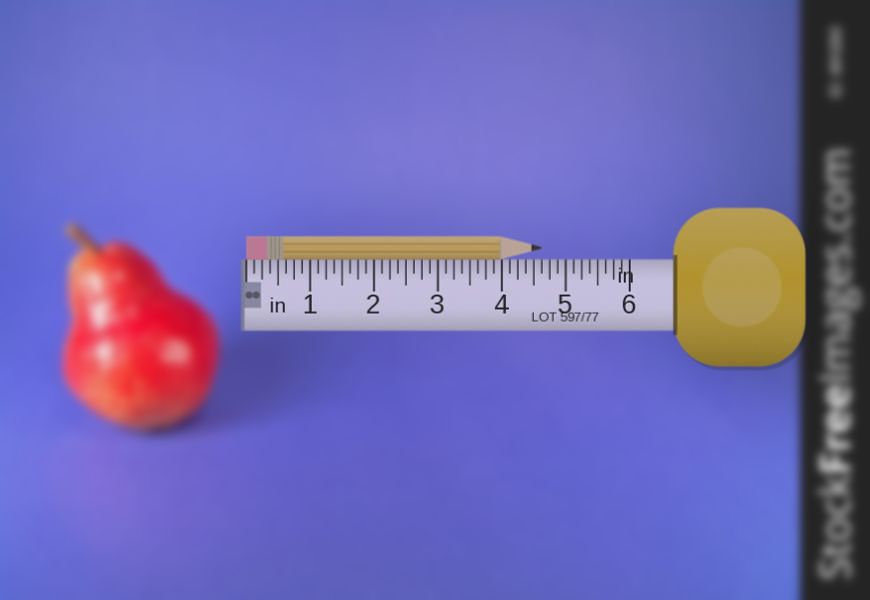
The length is 4.625,in
